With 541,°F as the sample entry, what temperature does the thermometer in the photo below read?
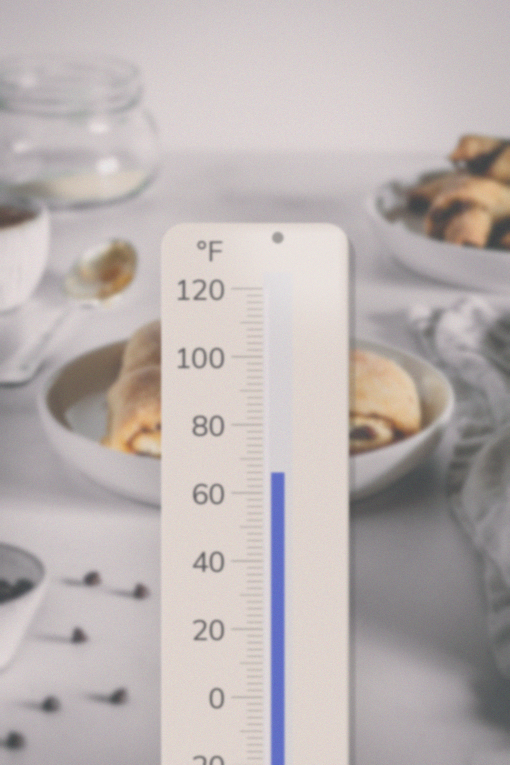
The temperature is 66,°F
